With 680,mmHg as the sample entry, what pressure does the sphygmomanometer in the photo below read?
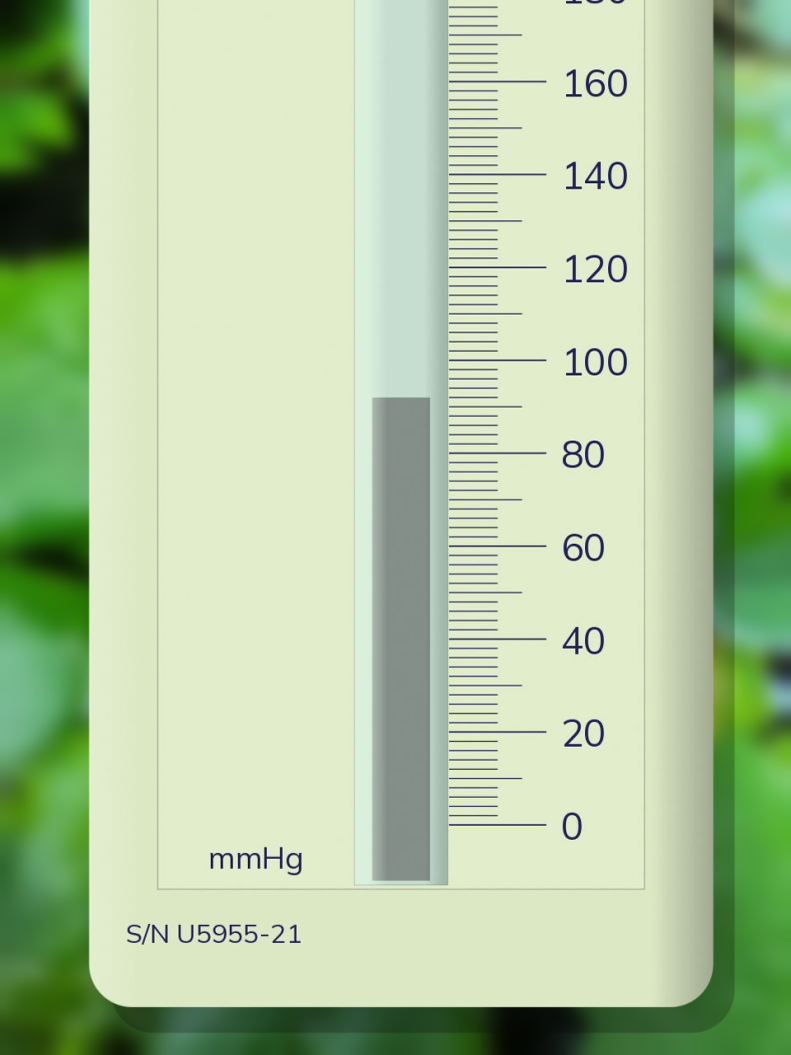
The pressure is 92,mmHg
